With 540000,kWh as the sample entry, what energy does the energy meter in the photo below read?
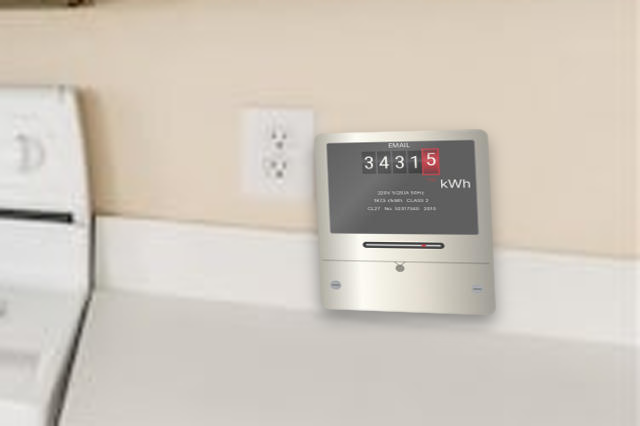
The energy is 3431.5,kWh
